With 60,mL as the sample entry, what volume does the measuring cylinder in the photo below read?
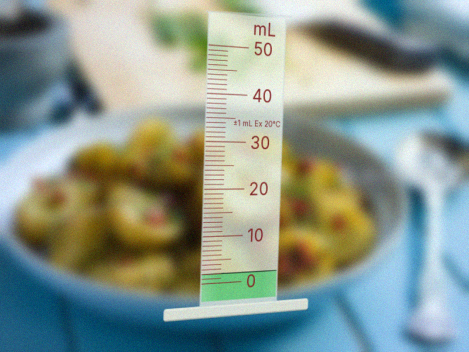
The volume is 2,mL
